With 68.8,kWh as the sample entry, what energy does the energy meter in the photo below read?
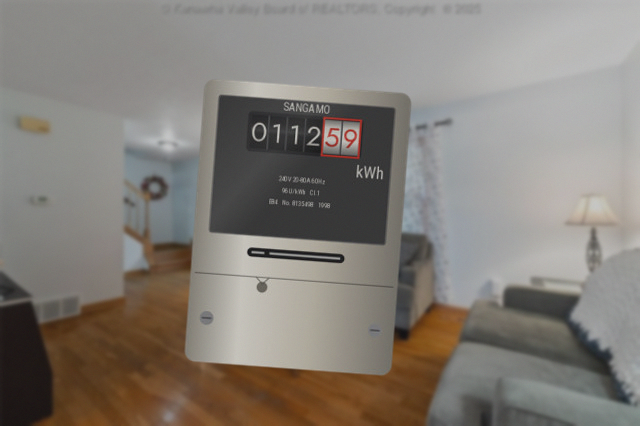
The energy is 112.59,kWh
